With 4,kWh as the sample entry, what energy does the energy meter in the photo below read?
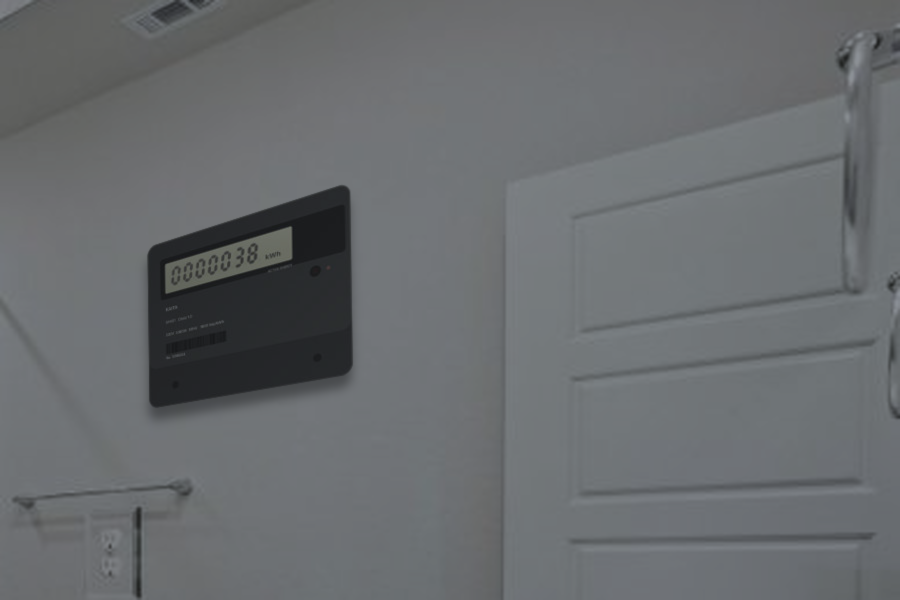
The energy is 38,kWh
